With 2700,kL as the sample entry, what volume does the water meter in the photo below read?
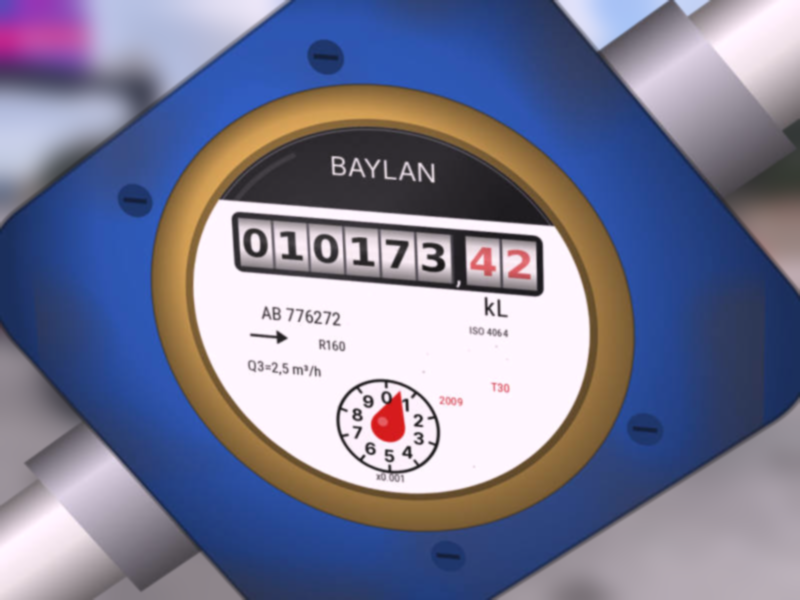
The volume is 10173.420,kL
